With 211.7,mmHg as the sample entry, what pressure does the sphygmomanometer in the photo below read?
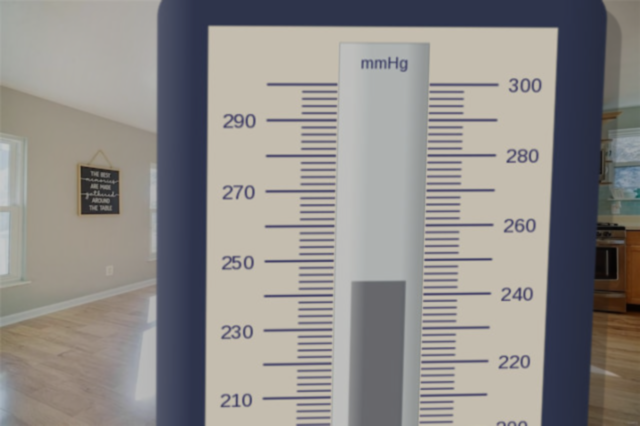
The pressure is 244,mmHg
